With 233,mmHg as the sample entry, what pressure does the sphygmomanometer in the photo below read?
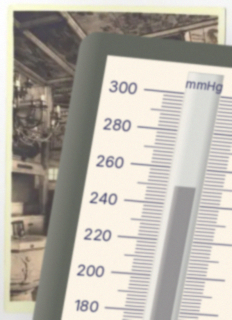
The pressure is 250,mmHg
